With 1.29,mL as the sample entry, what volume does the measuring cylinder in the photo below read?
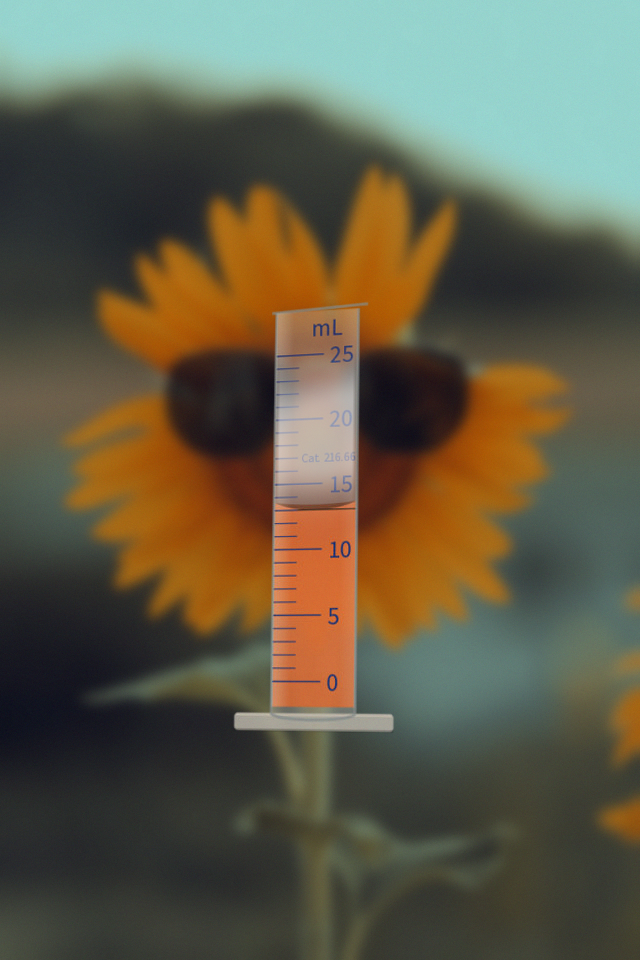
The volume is 13,mL
